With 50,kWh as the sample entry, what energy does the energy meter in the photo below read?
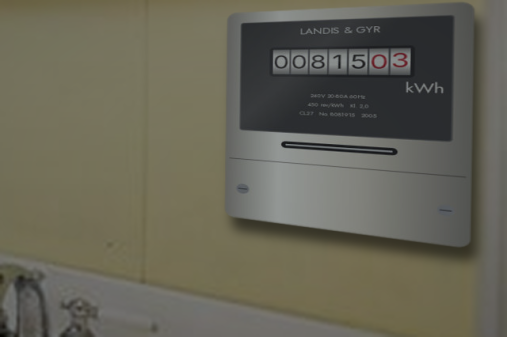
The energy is 815.03,kWh
